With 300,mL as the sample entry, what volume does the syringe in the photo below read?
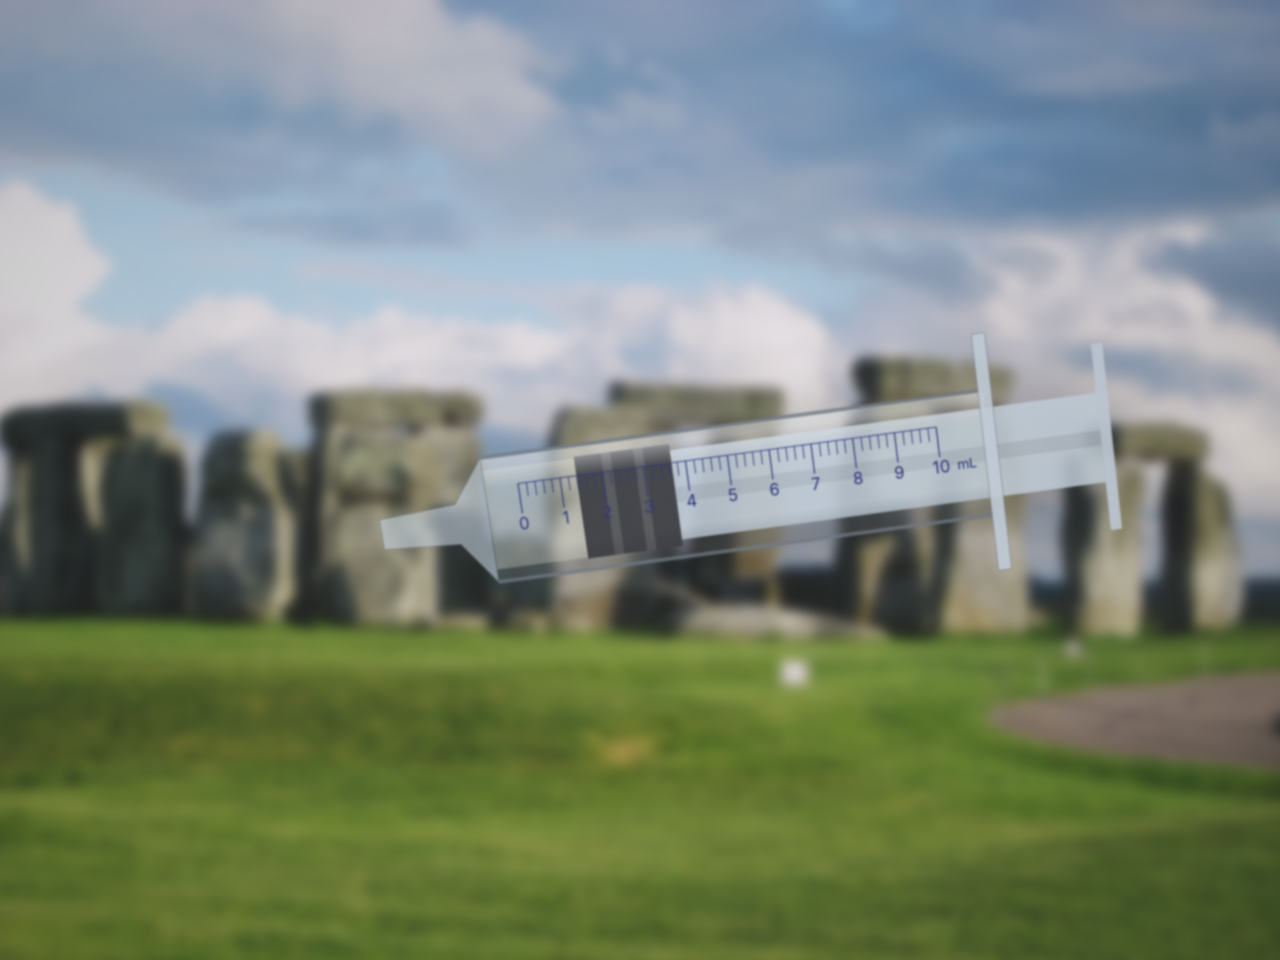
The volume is 1.4,mL
